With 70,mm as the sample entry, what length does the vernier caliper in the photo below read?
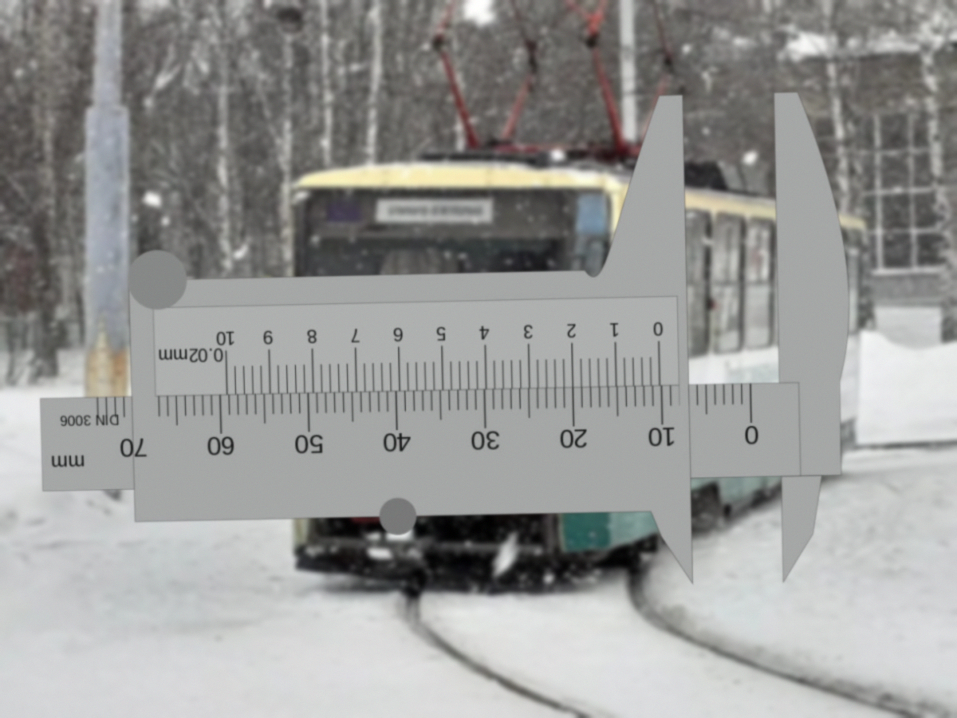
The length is 10.2,mm
